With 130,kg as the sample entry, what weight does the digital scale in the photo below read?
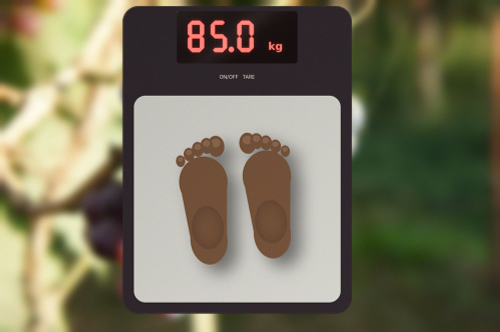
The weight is 85.0,kg
